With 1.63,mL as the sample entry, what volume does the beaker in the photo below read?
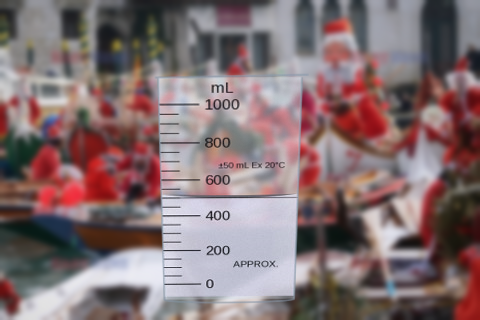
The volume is 500,mL
